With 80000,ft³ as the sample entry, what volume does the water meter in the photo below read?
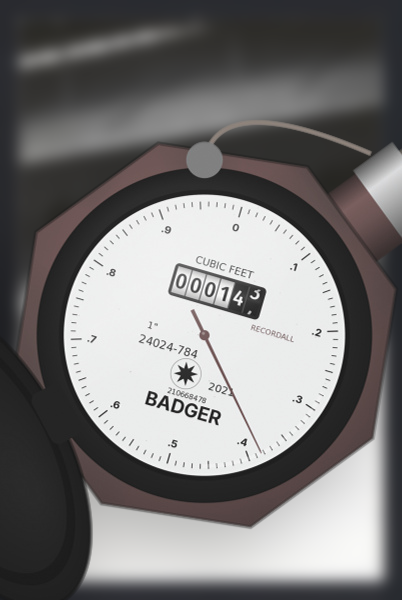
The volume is 143.38,ft³
